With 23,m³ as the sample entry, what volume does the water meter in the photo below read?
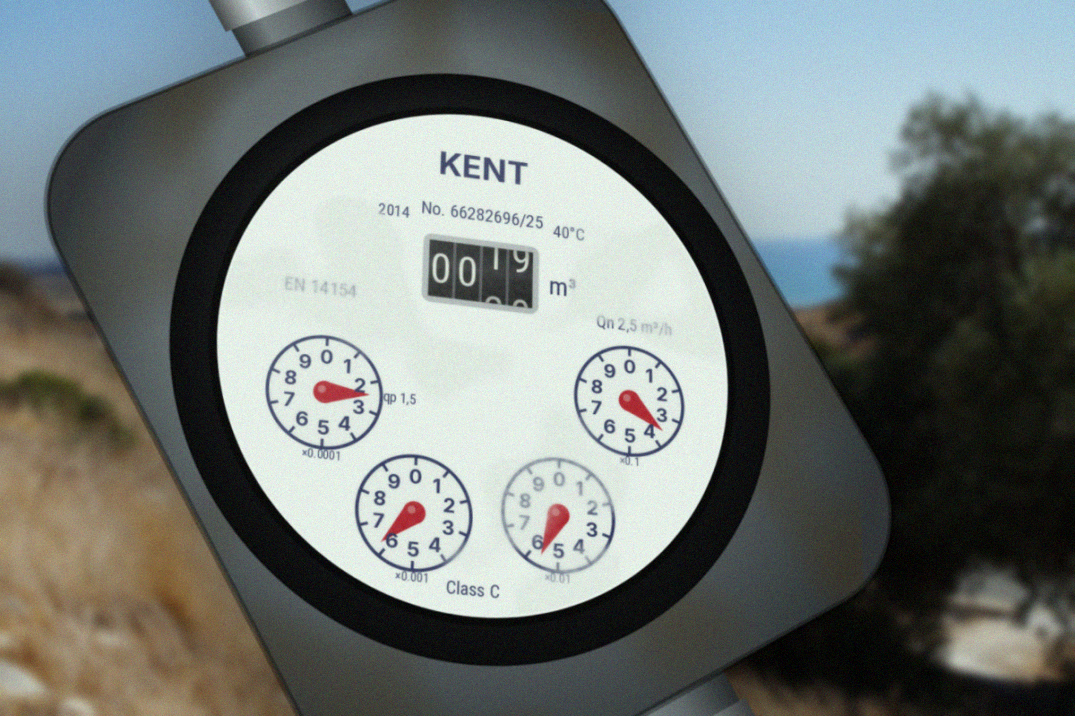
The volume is 19.3562,m³
